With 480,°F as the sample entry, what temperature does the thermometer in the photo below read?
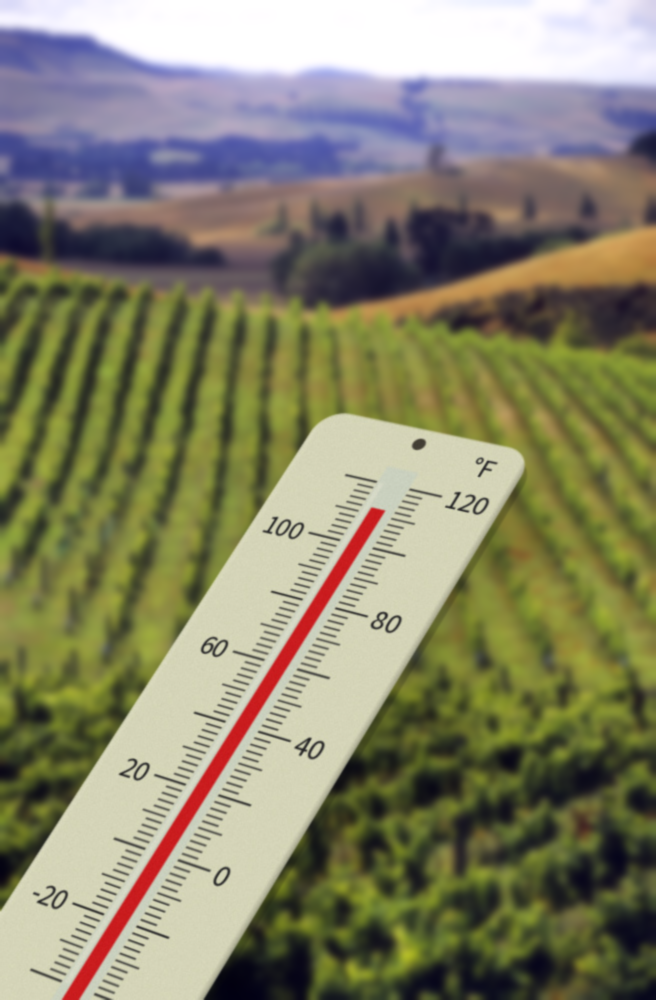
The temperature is 112,°F
